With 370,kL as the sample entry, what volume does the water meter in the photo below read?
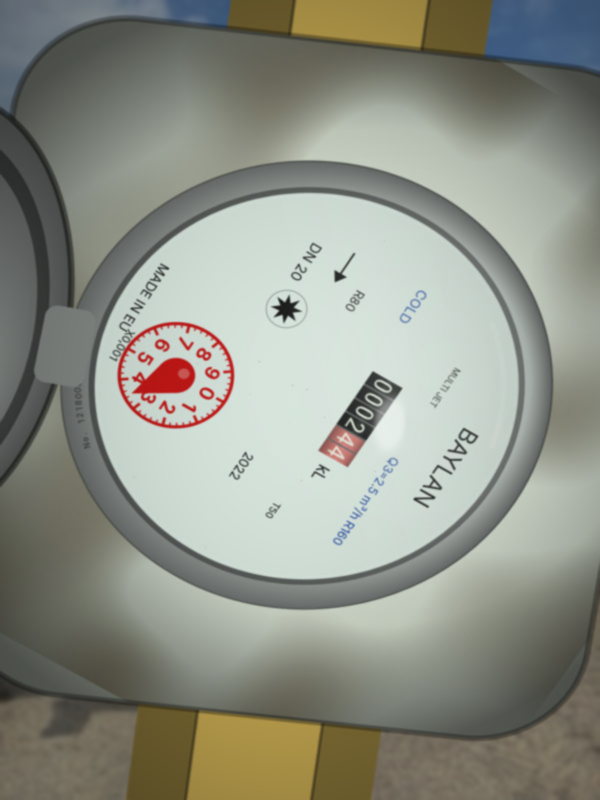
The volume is 2.443,kL
